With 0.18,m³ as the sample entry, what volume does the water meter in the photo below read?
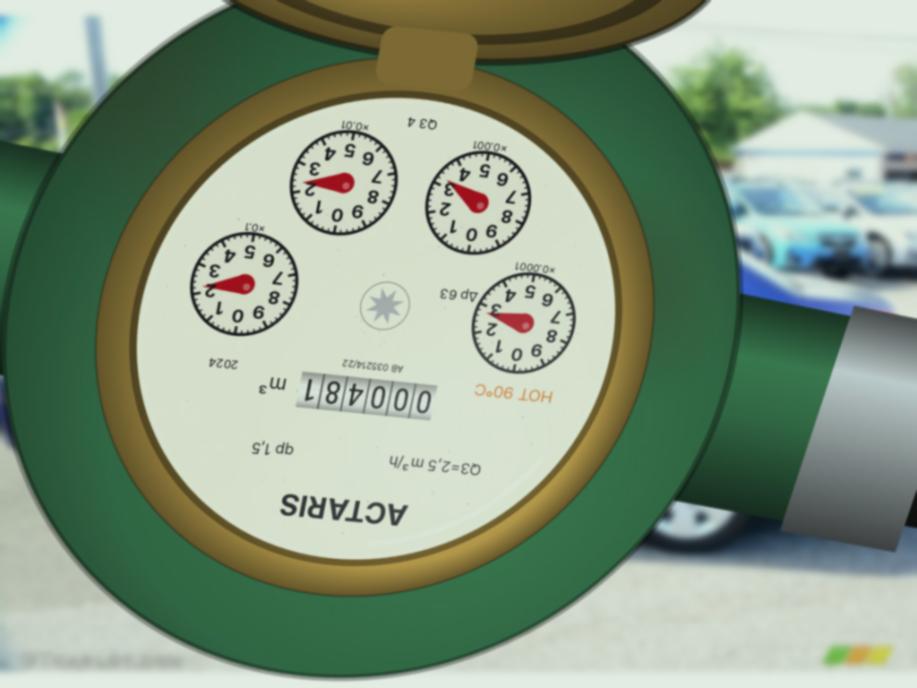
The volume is 481.2232,m³
